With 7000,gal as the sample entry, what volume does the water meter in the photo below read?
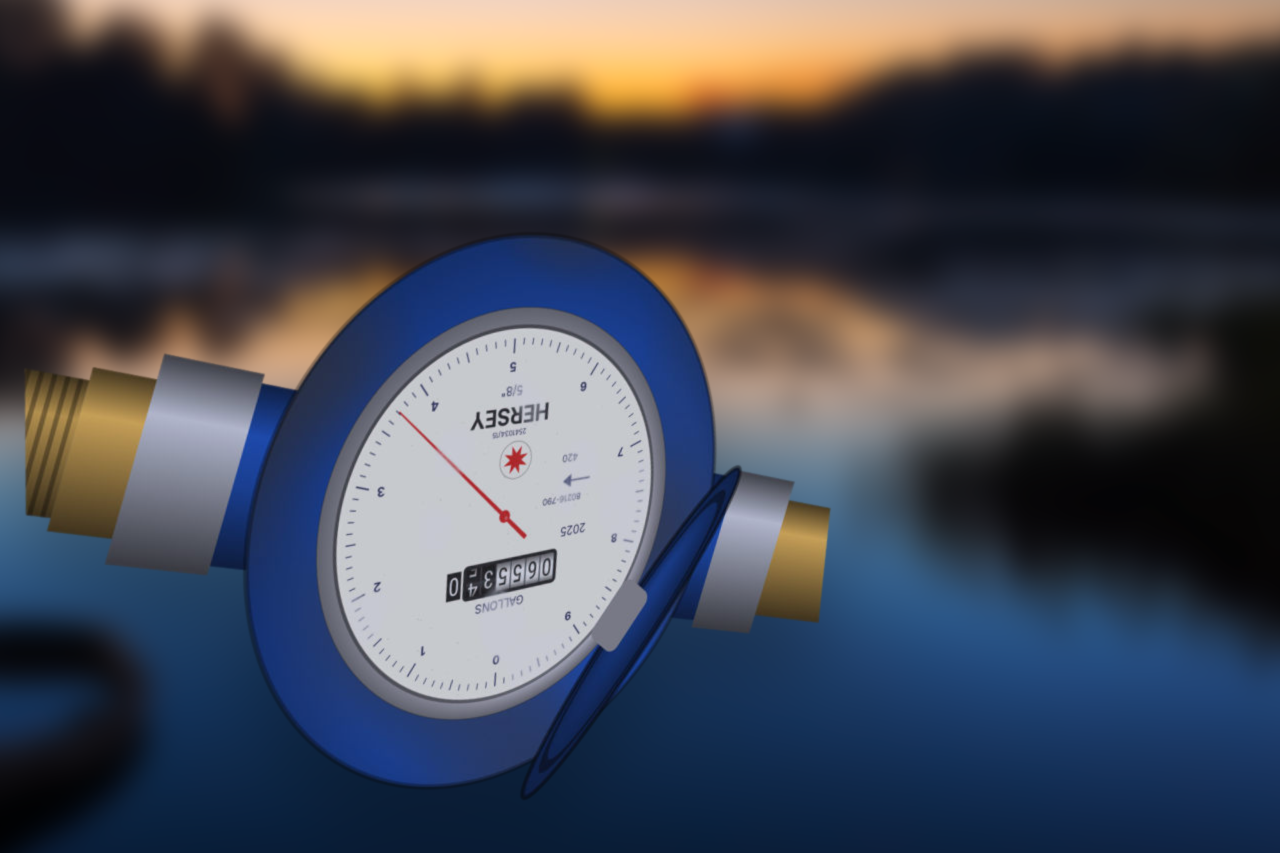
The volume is 655343.7,gal
